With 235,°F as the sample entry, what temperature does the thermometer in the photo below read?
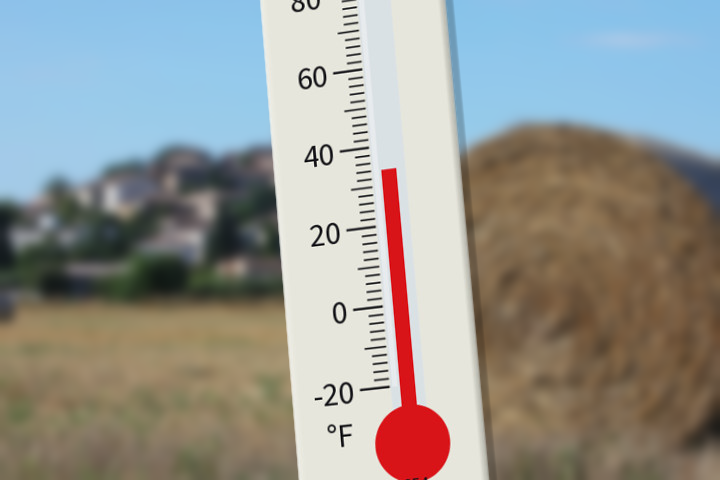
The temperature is 34,°F
